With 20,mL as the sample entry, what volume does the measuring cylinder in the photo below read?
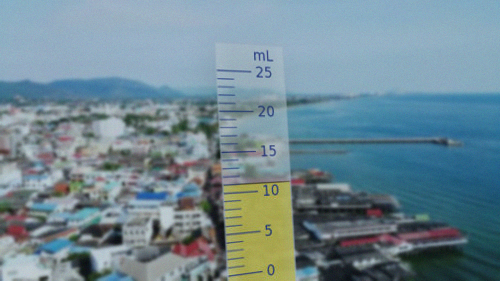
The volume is 11,mL
